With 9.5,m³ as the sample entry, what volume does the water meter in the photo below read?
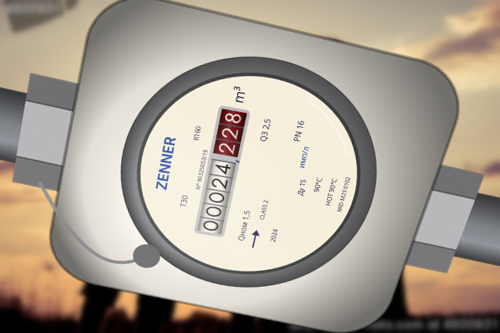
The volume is 24.228,m³
